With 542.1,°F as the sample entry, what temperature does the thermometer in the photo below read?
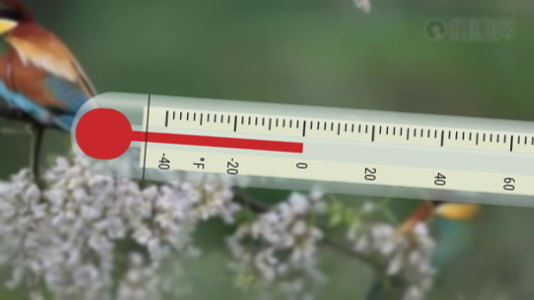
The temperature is 0,°F
